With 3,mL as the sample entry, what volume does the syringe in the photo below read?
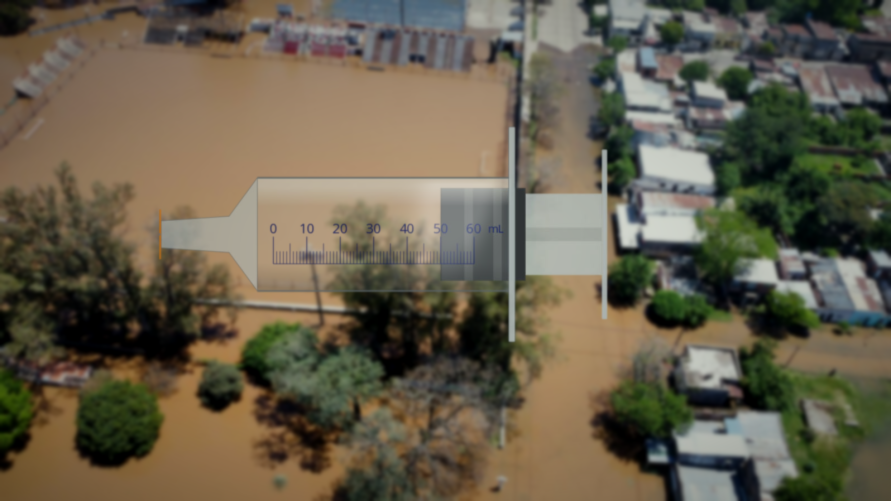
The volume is 50,mL
